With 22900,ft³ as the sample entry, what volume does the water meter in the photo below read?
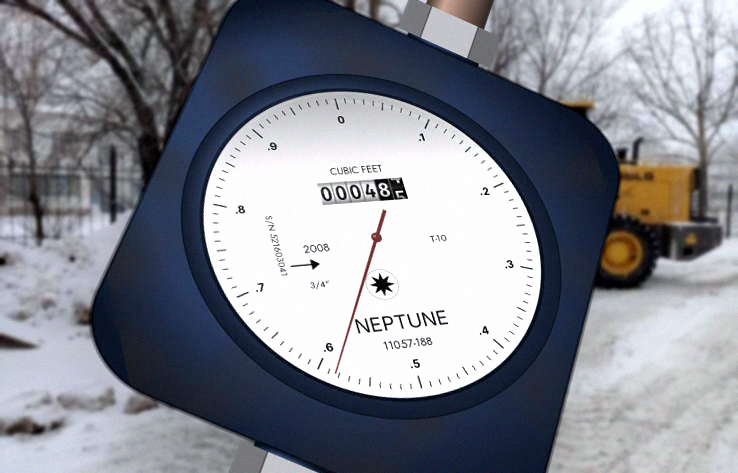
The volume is 484.58,ft³
